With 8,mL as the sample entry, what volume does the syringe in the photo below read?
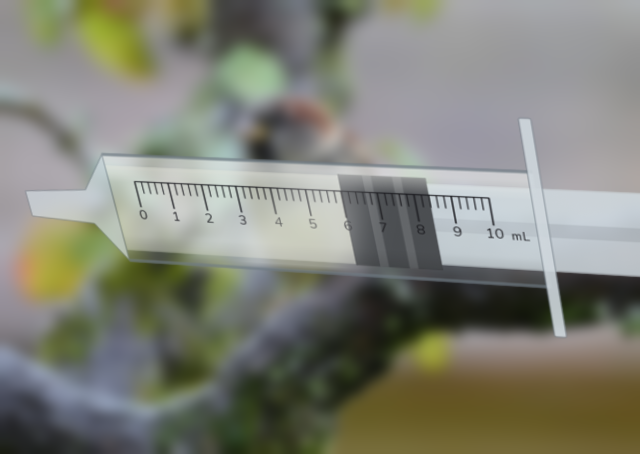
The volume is 6,mL
